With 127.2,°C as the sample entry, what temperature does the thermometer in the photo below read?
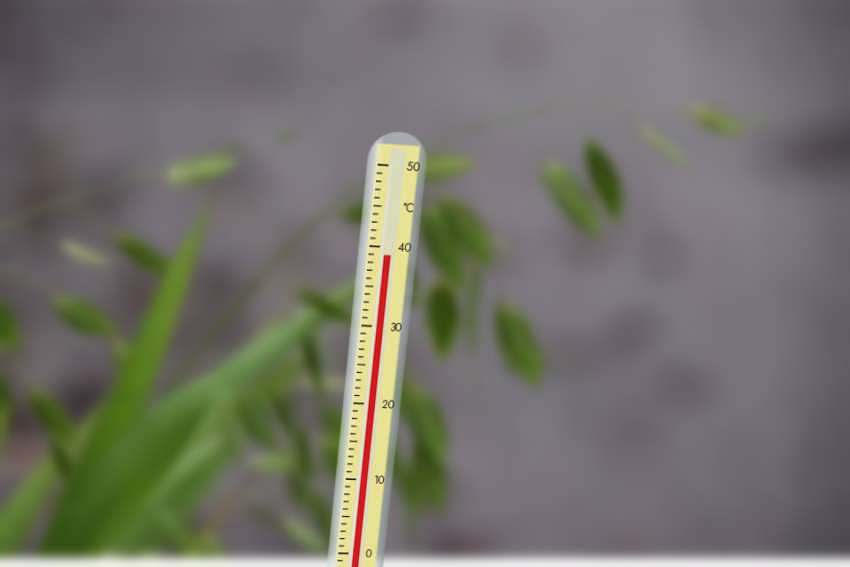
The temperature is 39,°C
